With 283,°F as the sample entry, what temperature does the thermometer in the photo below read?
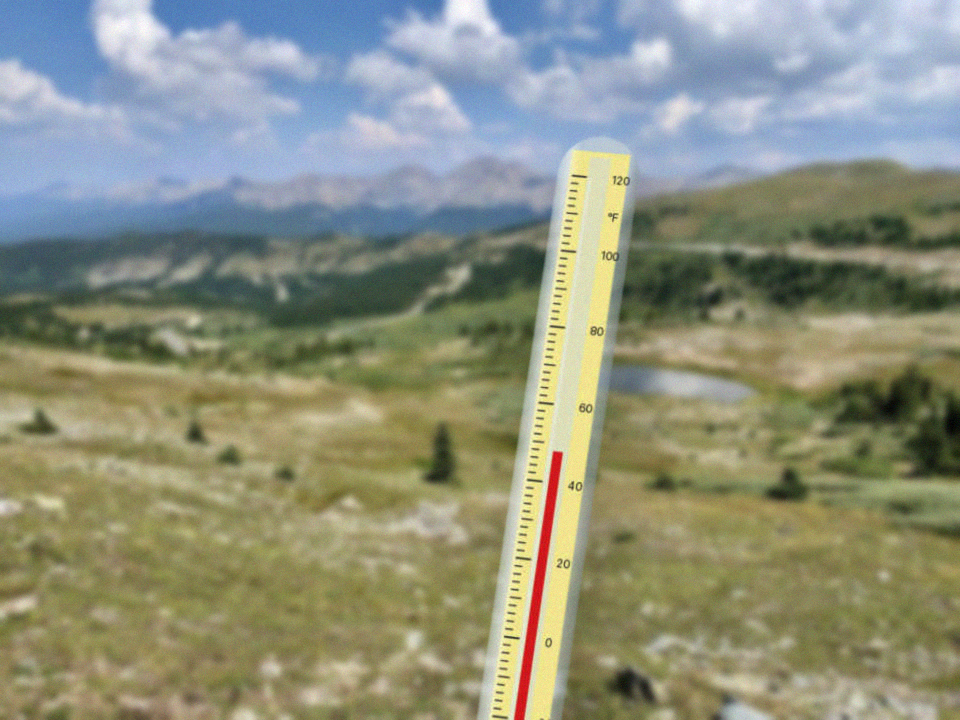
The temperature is 48,°F
